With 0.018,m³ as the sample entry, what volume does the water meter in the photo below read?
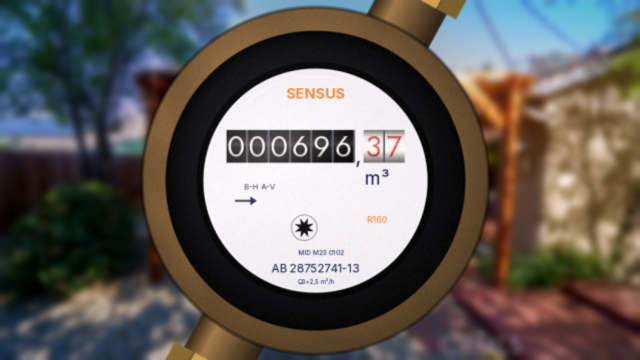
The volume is 696.37,m³
